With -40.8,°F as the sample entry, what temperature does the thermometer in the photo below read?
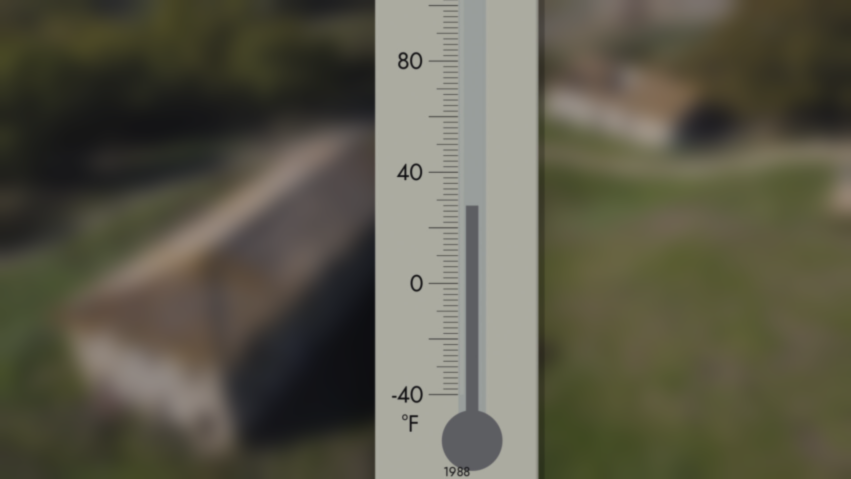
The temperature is 28,°F
